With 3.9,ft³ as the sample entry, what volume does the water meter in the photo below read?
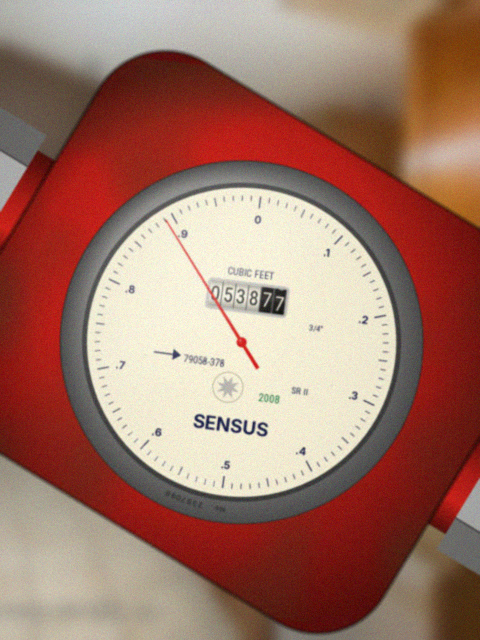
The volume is 53876.89,ft³
